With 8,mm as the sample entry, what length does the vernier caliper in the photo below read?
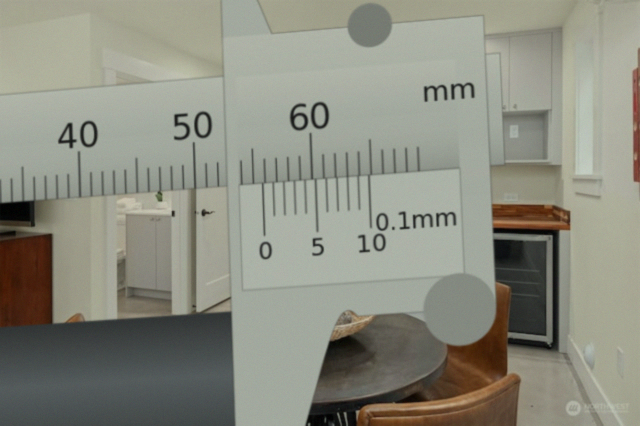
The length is 55.8,mm
